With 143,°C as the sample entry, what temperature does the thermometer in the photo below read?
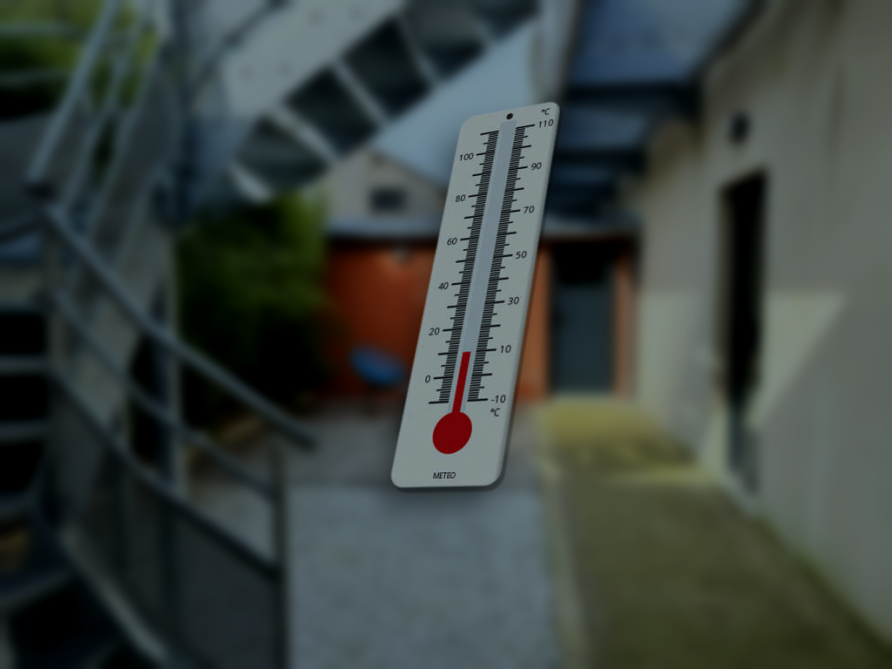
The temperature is 10,°C
